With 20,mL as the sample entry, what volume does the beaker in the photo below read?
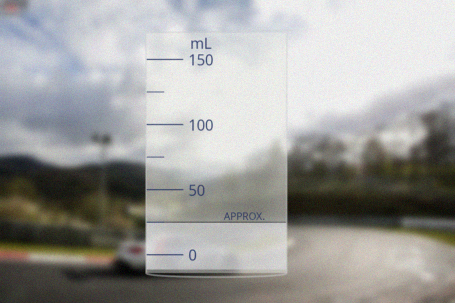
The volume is 25,mL
